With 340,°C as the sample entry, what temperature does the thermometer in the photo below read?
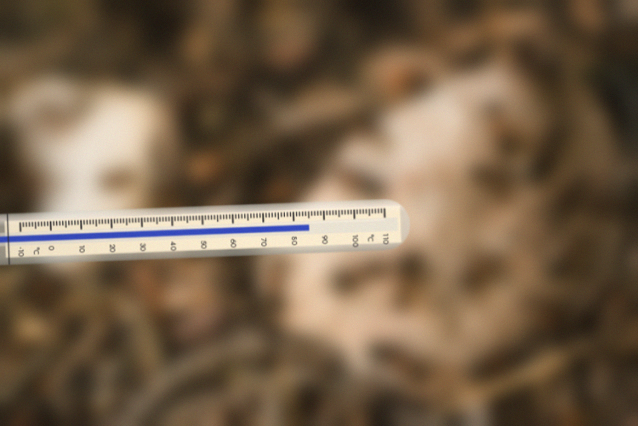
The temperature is 85,°C
